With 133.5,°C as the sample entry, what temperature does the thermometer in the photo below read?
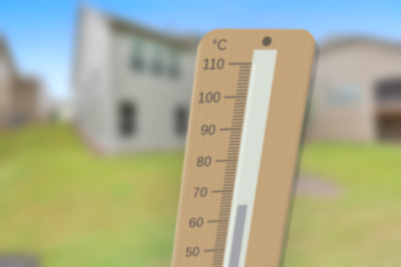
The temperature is 65,°C
